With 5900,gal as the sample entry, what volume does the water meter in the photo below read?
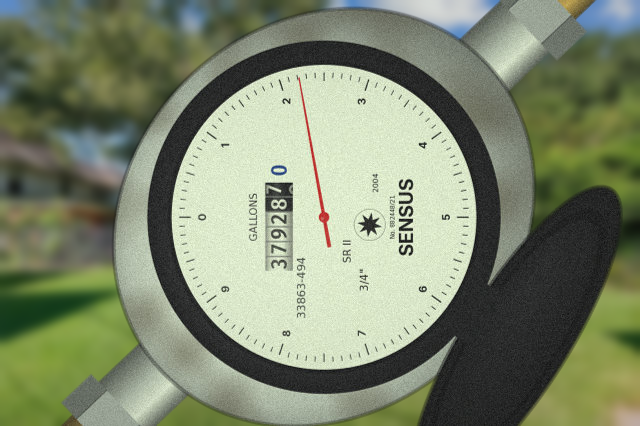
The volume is 3792872.2,gal
